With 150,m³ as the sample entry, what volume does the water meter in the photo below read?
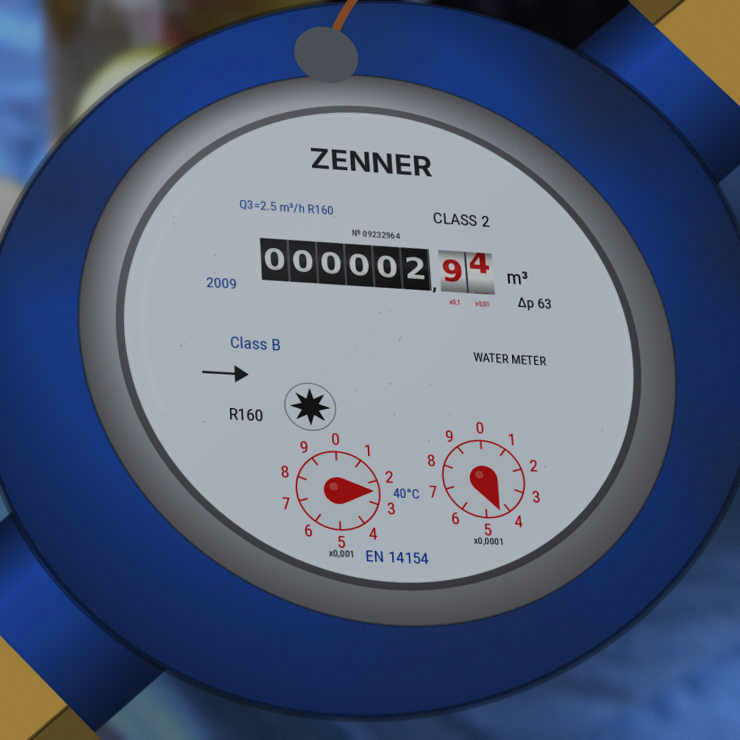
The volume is 2.9424,m³
